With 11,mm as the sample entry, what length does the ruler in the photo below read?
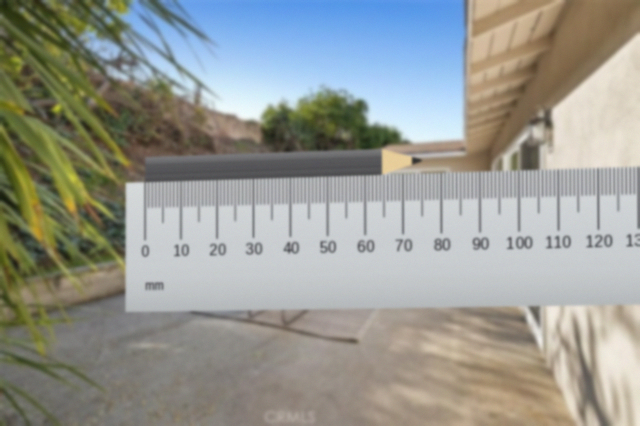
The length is 75,mm
